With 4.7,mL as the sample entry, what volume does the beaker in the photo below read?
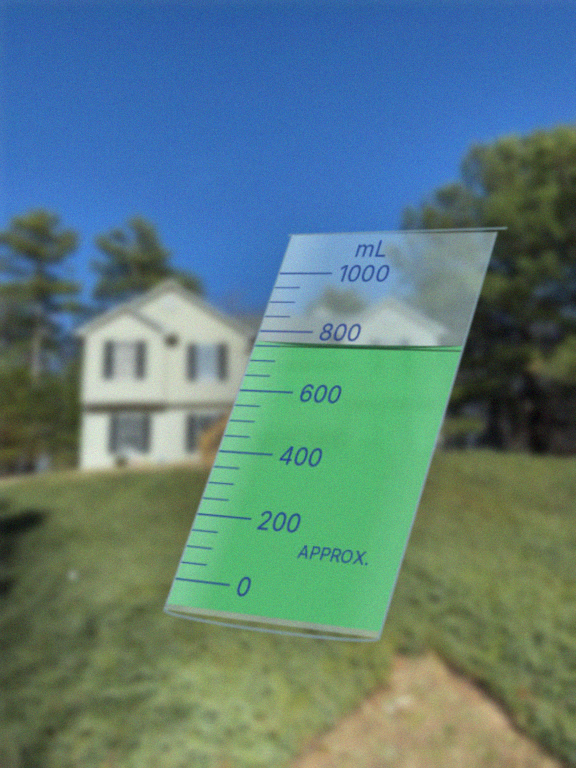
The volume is 750,mL
